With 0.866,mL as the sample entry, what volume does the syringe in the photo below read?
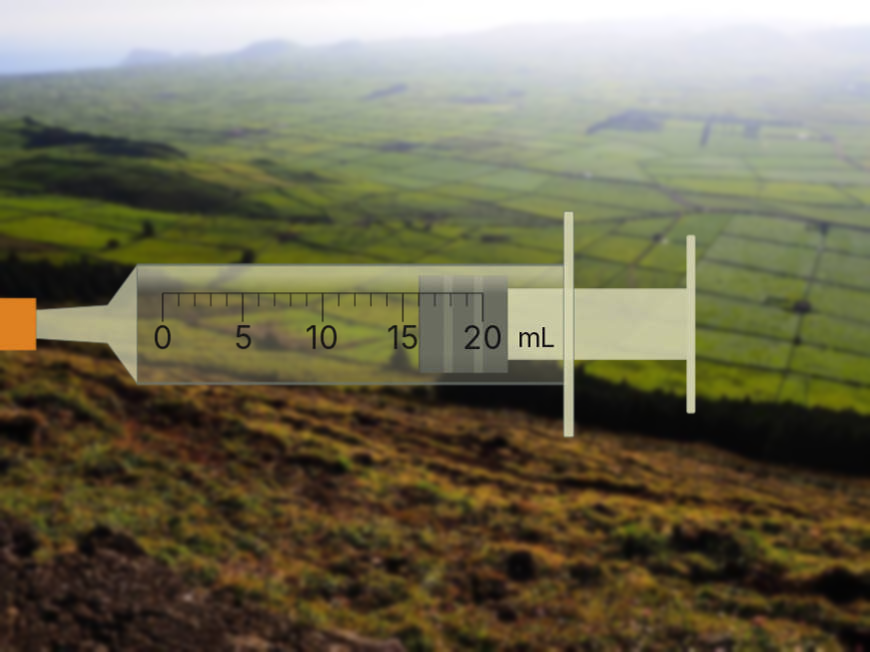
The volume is 16,mL
